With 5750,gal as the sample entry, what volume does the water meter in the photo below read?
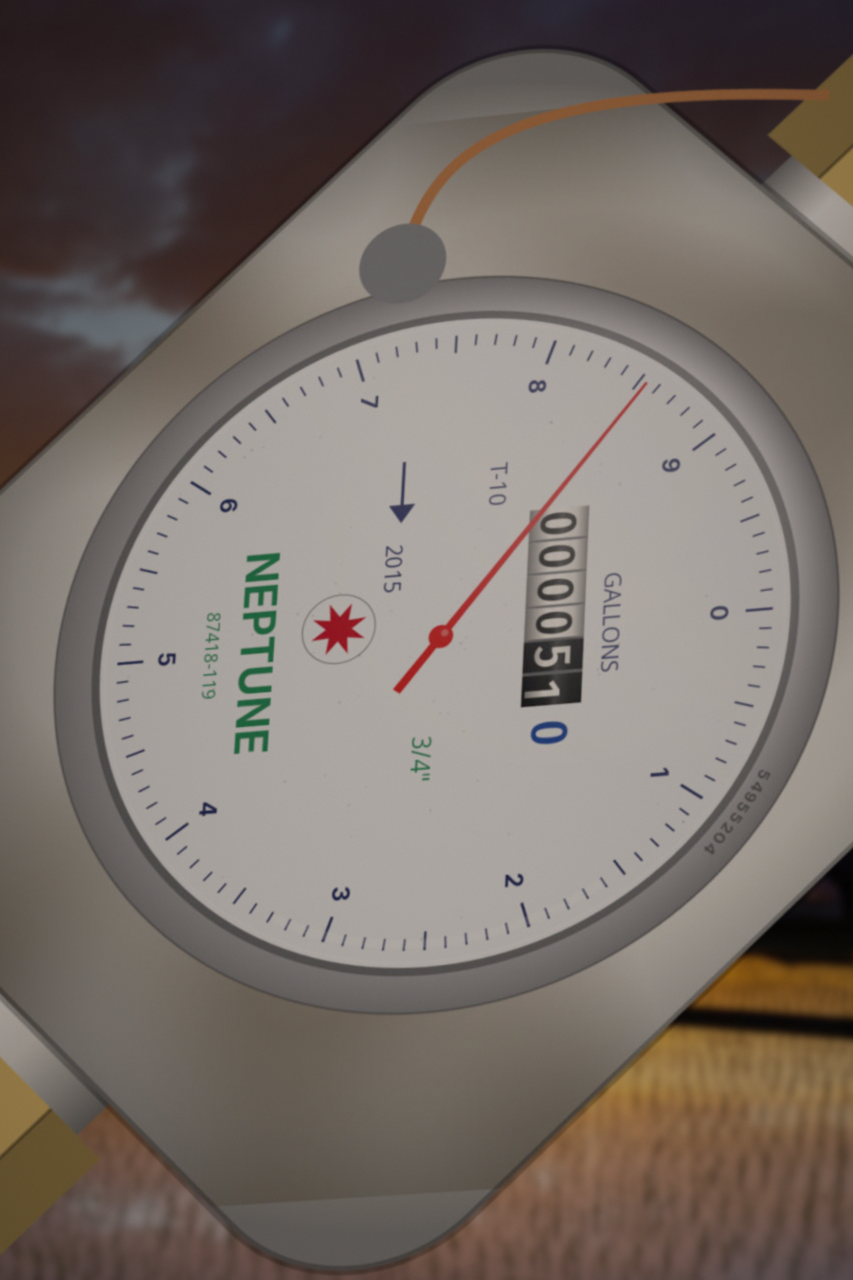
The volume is 508.5,gal
